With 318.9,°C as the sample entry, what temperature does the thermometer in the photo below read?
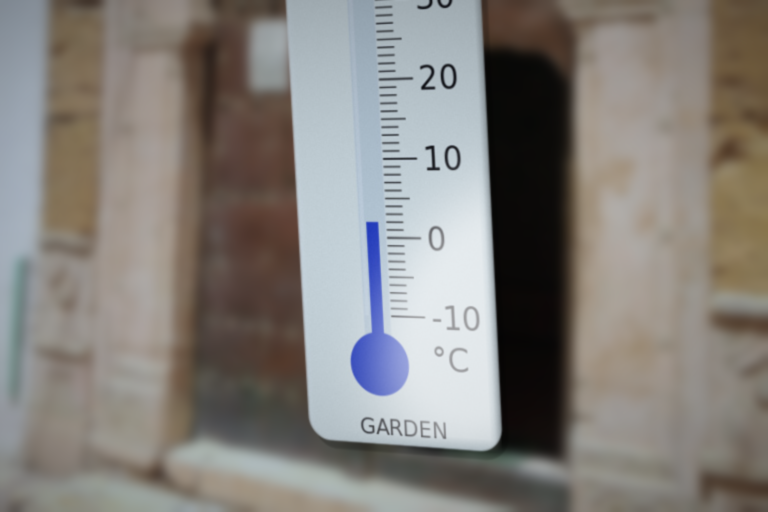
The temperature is 2,°C
